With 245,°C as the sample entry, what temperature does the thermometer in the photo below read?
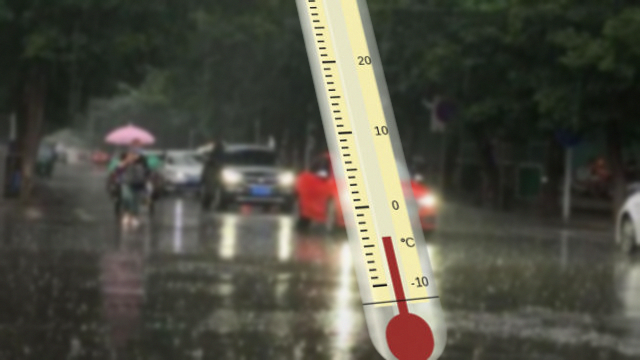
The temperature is -4,°C
